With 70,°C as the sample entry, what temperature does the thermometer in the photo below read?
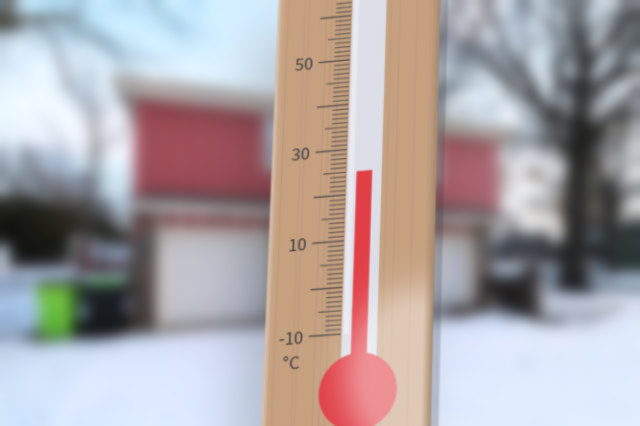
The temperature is 25,°C
